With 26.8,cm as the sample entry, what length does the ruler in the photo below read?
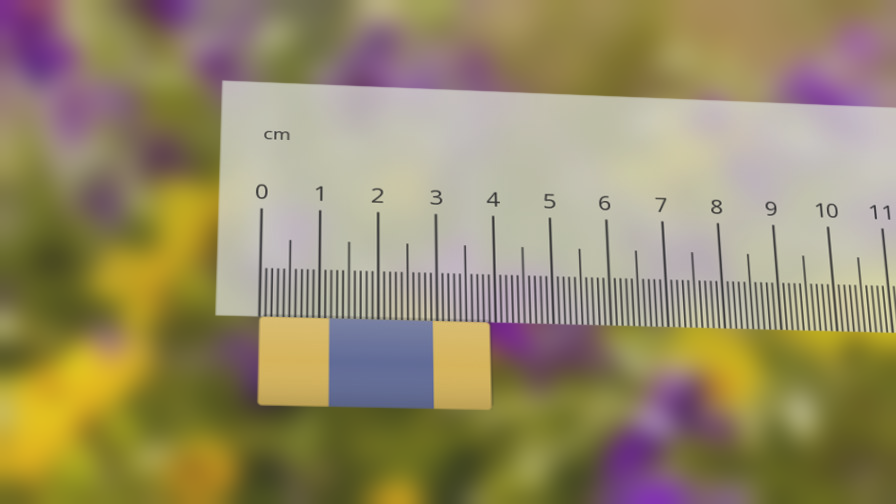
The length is 3.9,cm
